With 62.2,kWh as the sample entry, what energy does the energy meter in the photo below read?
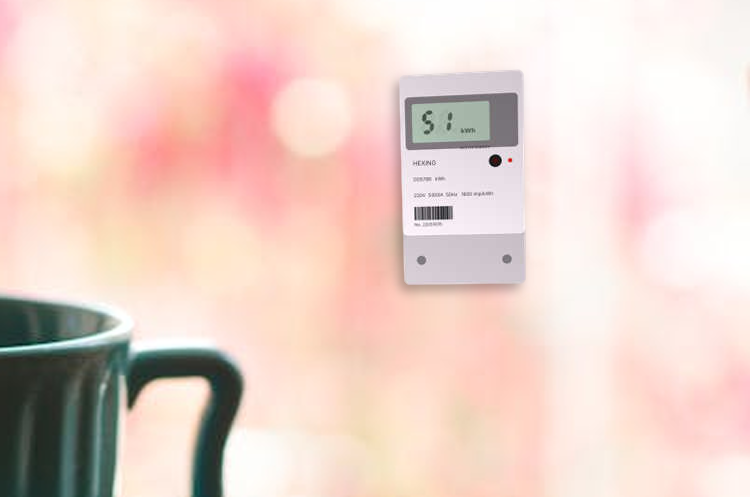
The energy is 51,kWh
